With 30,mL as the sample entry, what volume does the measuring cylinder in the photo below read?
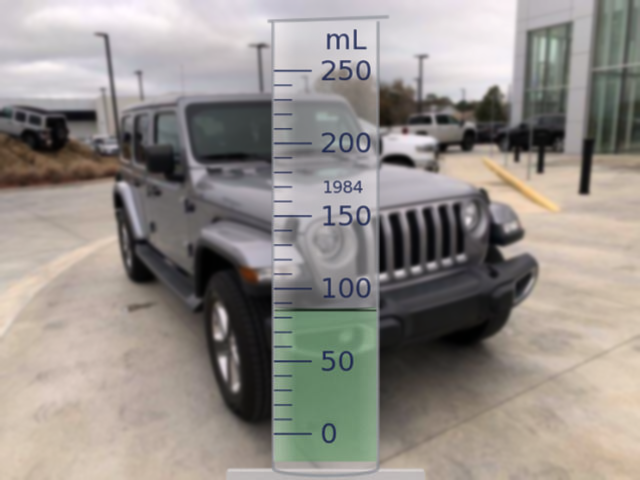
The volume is 85,mL
